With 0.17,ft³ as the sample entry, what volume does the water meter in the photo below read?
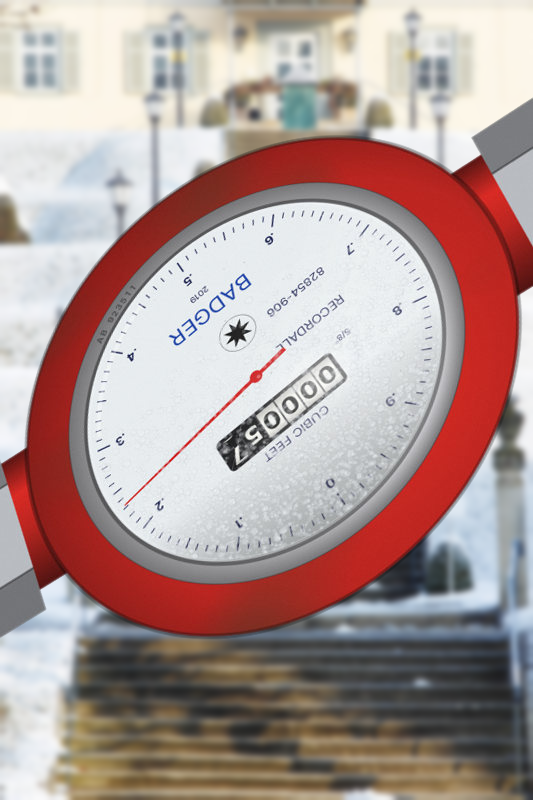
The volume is 57.23,ft³
